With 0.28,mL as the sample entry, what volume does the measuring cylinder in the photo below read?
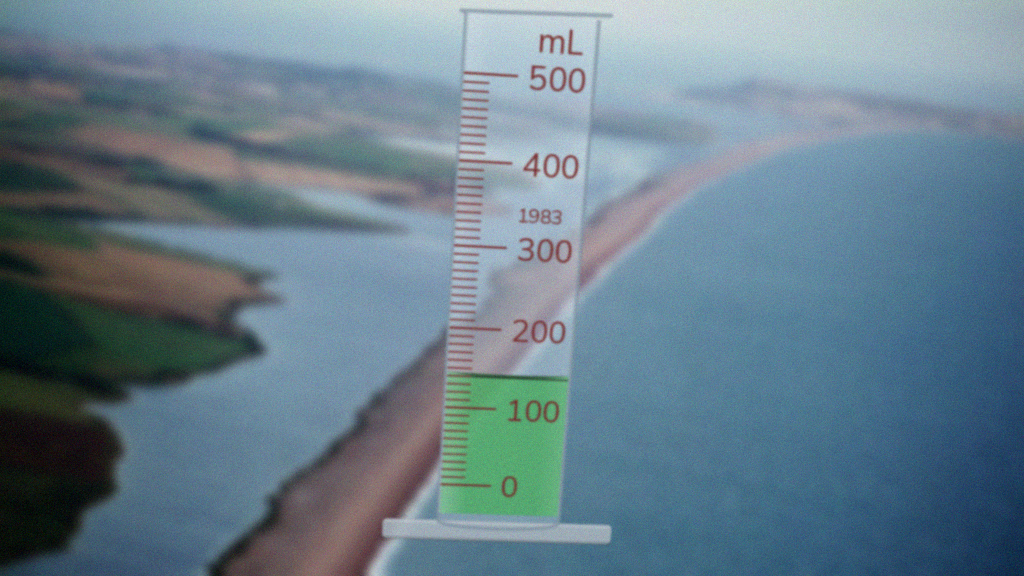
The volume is 140,mL
